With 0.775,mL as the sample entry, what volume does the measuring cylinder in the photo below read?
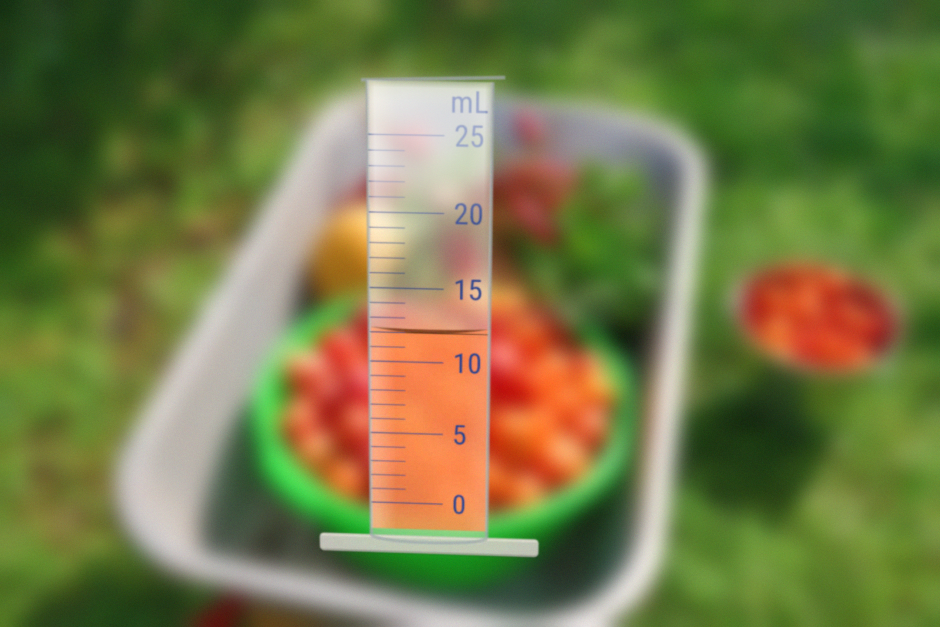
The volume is 12,mL
